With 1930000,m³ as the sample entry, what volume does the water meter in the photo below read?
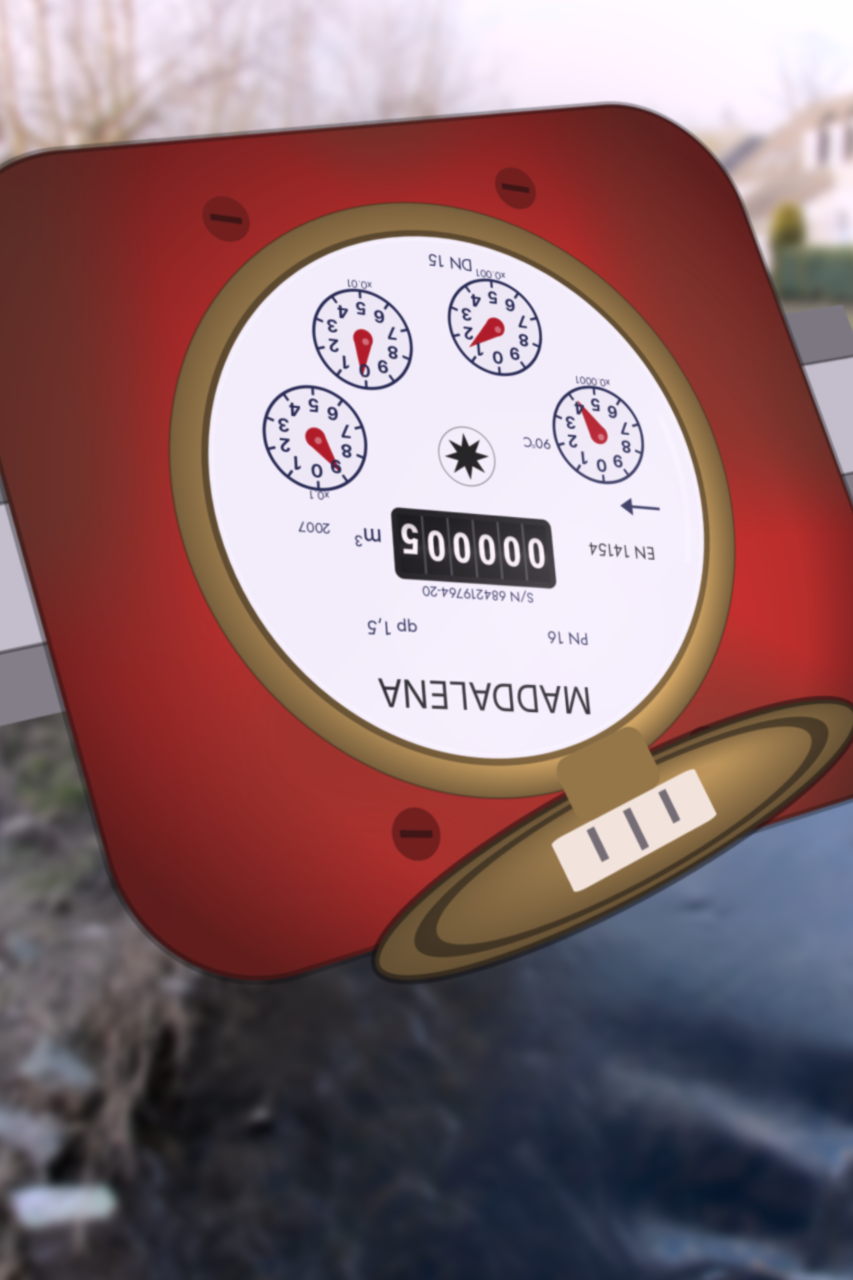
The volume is 4.9014,m³
